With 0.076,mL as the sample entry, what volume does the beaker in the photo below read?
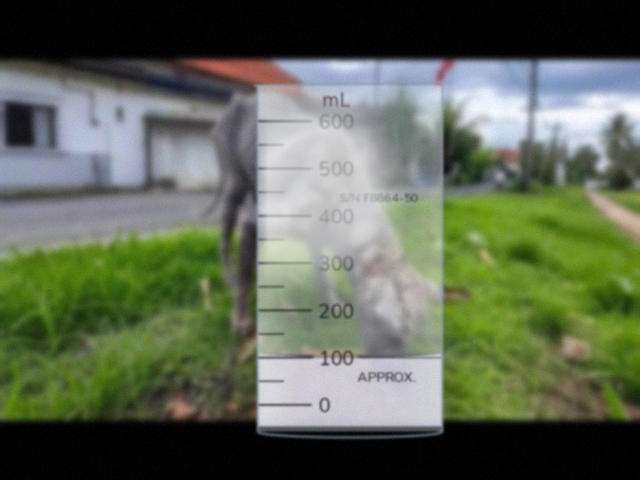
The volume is 100,mL
